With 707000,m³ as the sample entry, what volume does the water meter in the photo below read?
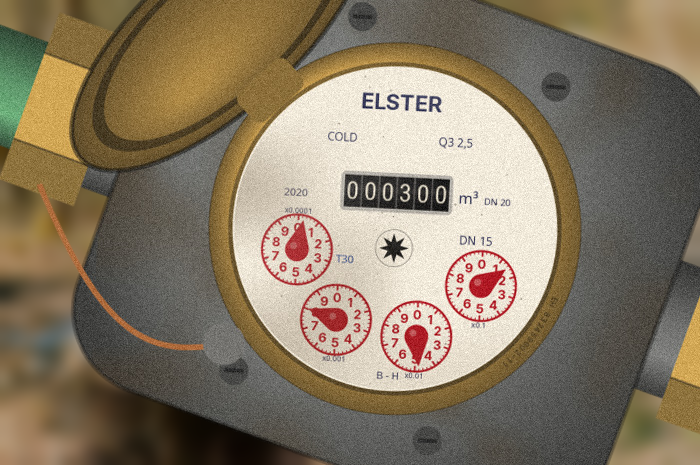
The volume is 300.1480,m³
